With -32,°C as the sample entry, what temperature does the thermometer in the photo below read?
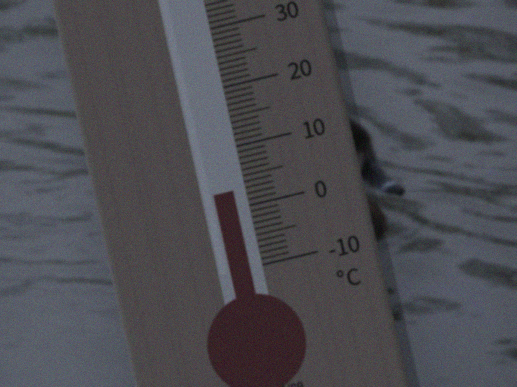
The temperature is 3,°C
